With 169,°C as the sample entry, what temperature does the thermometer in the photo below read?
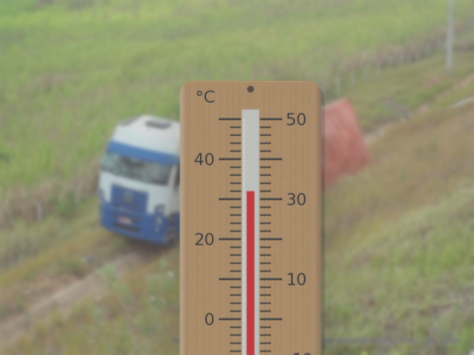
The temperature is 32,°C
